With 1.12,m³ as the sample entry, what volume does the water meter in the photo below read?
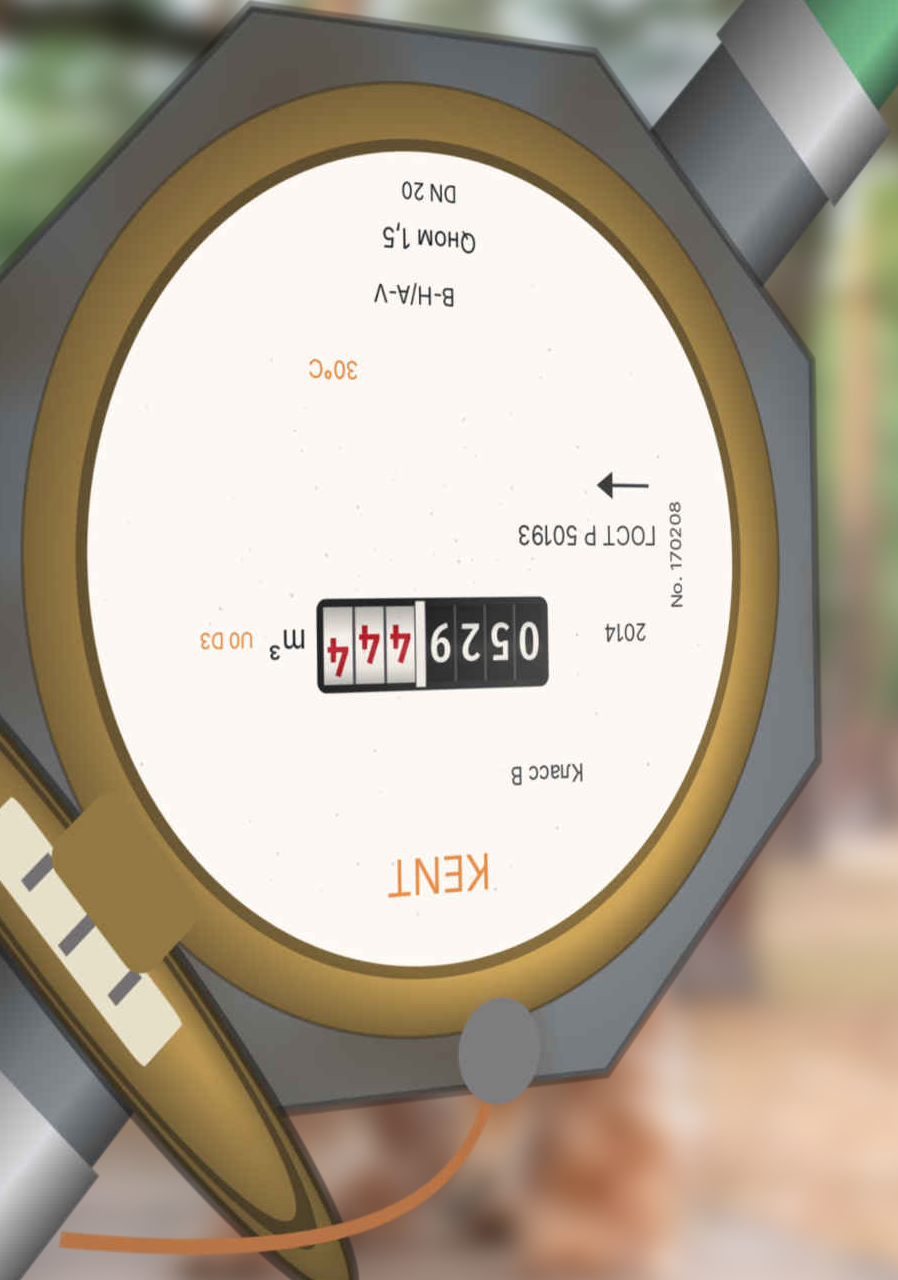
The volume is 529.444,m³
